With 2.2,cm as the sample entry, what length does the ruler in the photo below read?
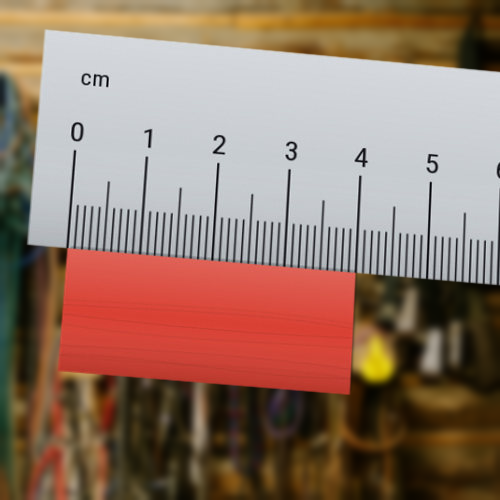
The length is 4,cm
